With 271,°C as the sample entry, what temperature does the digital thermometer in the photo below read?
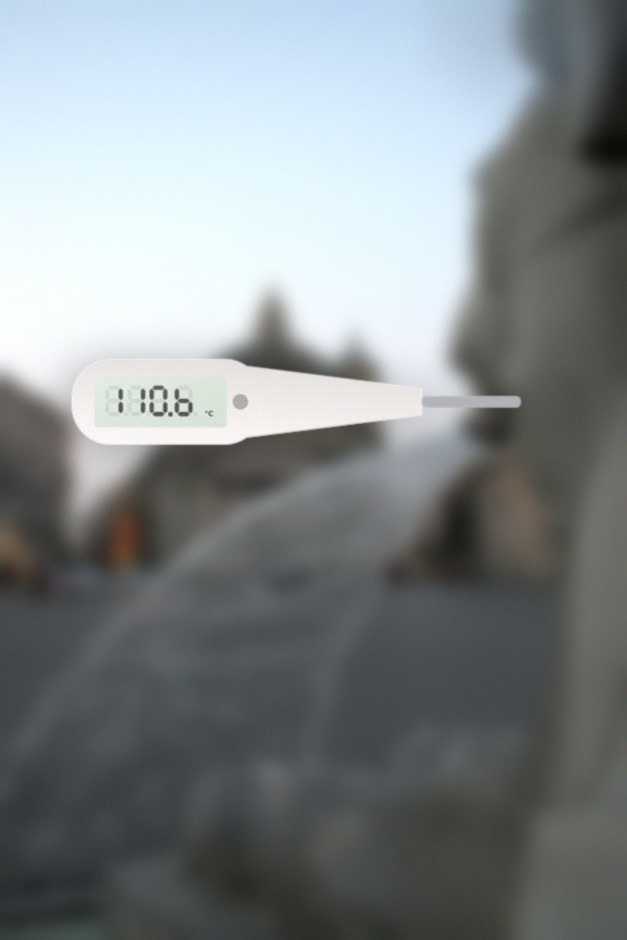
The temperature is 110.6,°C
